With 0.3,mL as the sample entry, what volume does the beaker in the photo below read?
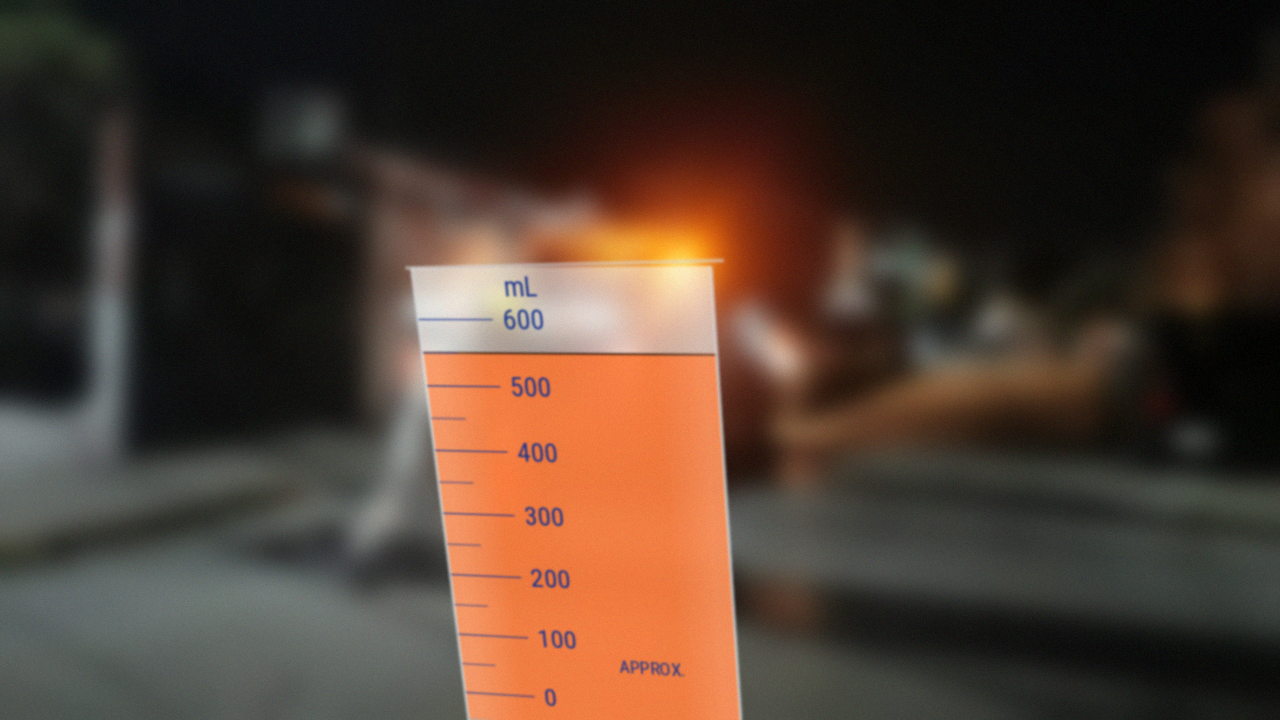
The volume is 550,mL
